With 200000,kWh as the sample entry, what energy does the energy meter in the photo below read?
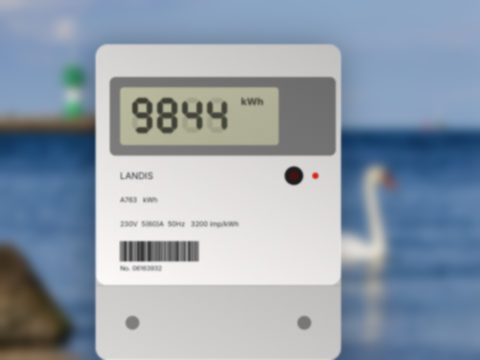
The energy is 9844,kWh
